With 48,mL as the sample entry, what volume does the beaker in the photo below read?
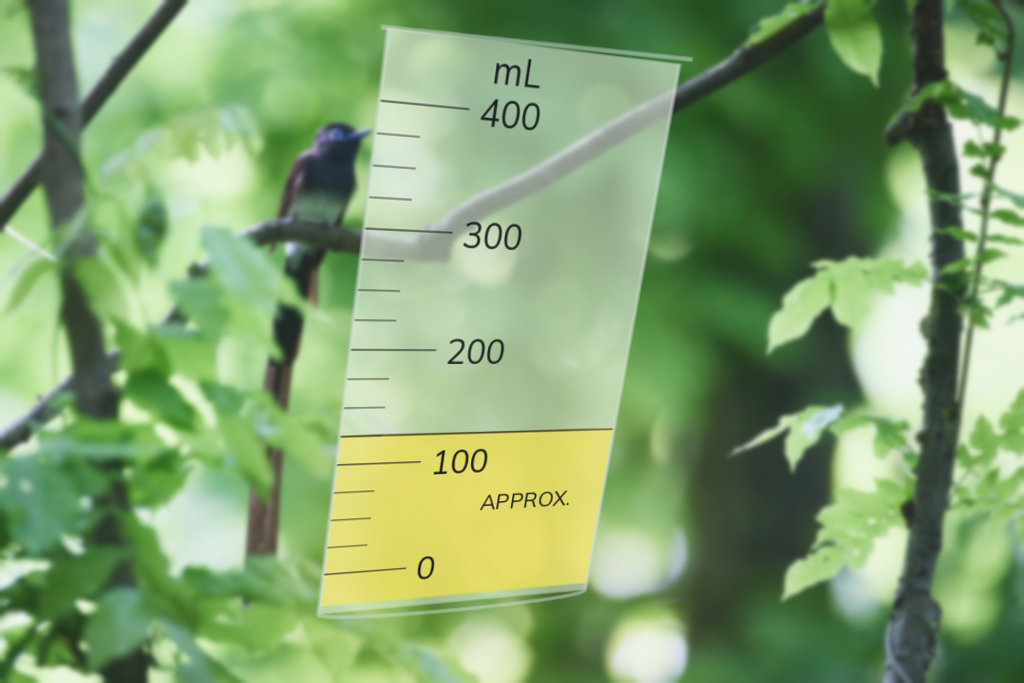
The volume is 125,mL
